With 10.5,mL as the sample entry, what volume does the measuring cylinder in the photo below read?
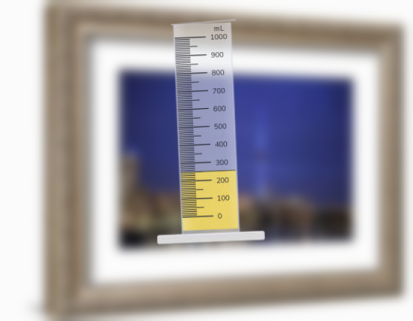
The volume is 250,mL
